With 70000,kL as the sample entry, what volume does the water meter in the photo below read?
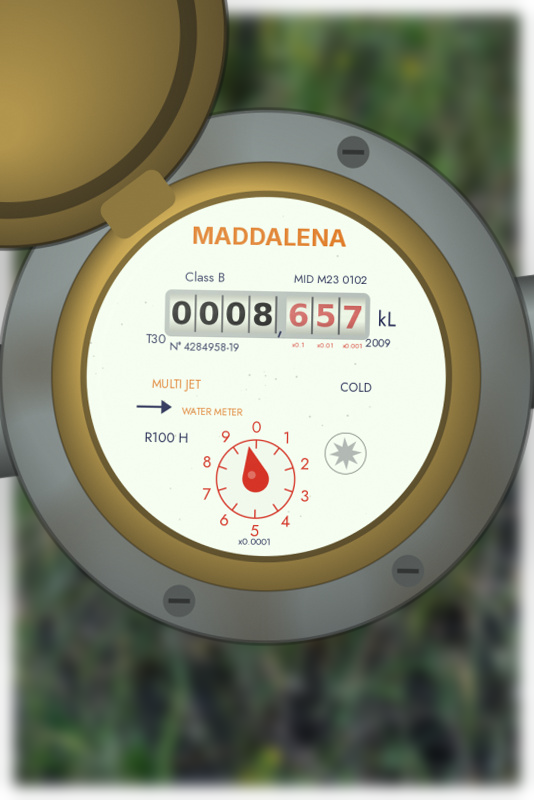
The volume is 8.6569,kL
